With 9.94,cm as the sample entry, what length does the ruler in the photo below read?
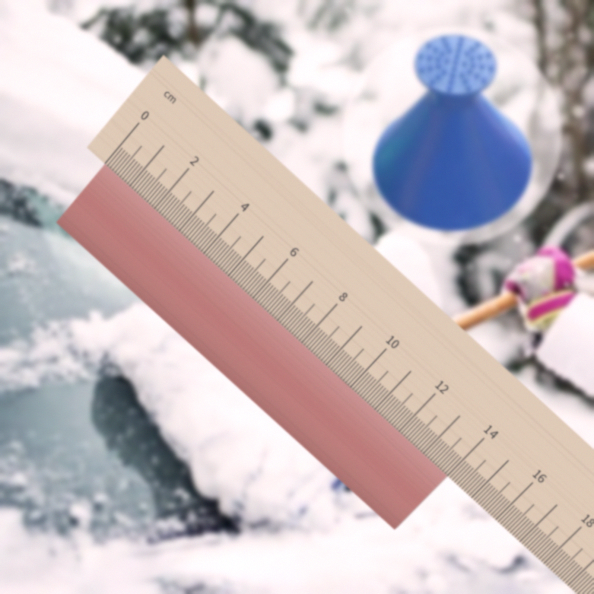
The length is 14,cm
